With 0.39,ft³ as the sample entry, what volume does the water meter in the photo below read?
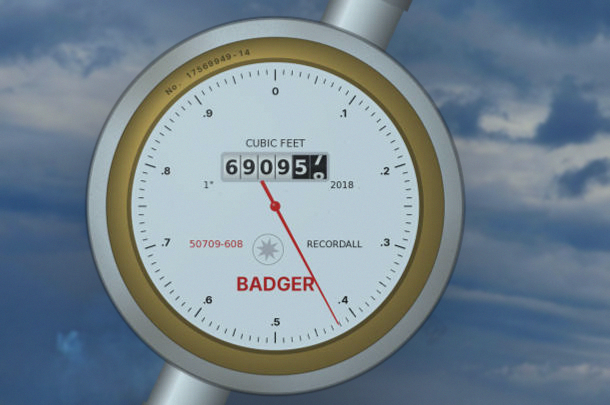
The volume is 690957.42,ft³
